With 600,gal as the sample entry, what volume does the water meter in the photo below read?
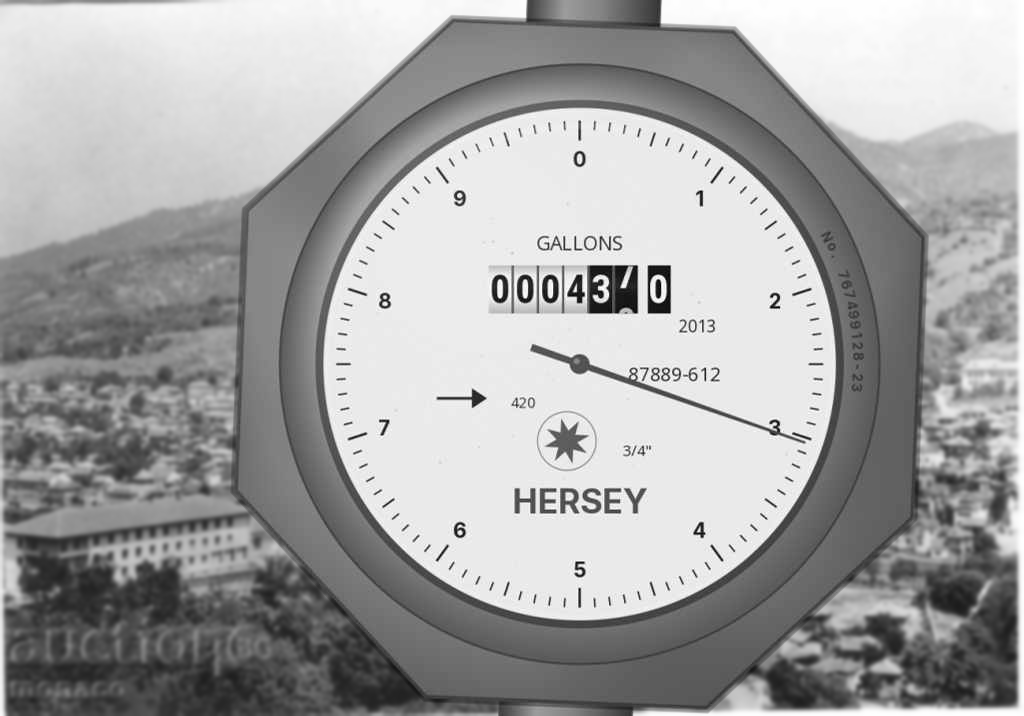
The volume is 4373.0,gal
